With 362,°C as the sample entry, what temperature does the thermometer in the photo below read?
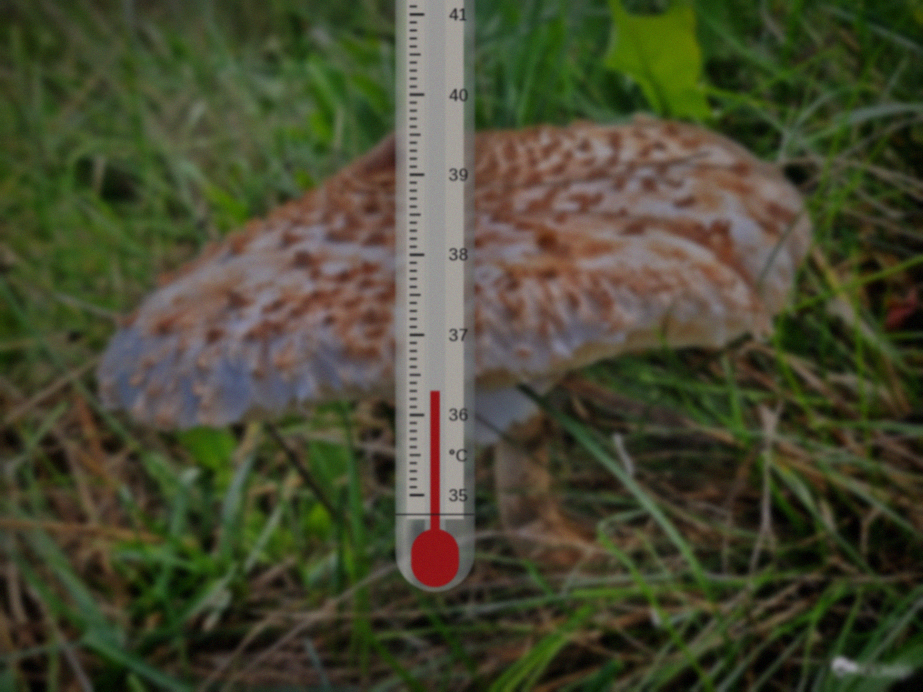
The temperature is 36.3,°C
